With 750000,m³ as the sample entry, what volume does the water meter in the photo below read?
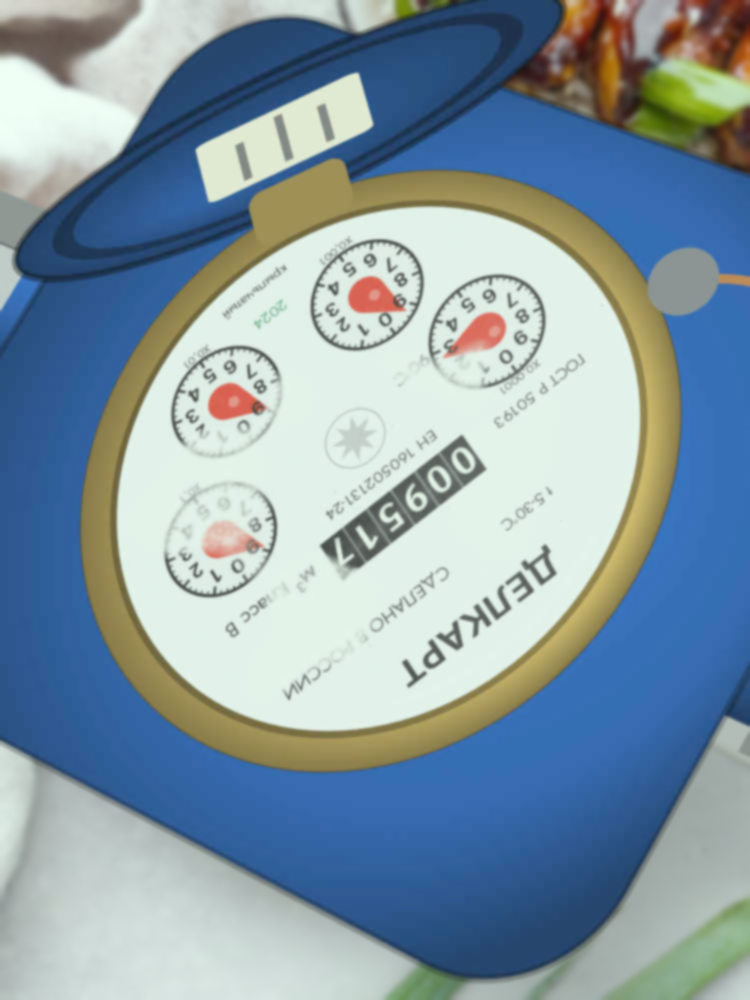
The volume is 9516.8892,m³
